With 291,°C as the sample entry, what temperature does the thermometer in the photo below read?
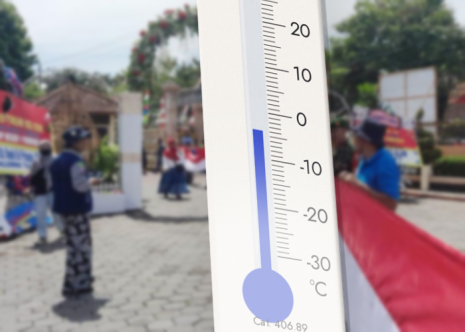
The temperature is -4,°C
